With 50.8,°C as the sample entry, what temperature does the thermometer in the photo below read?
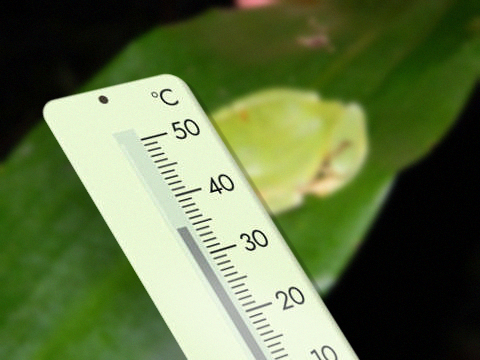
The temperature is 35,°C
